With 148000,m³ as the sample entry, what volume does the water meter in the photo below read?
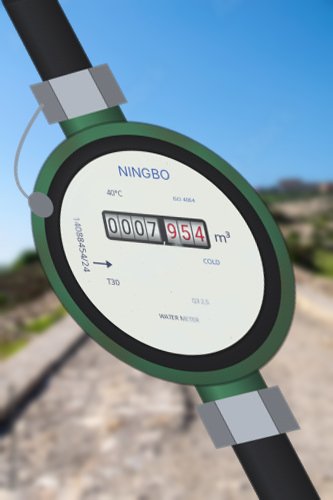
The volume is 7.954,m³
